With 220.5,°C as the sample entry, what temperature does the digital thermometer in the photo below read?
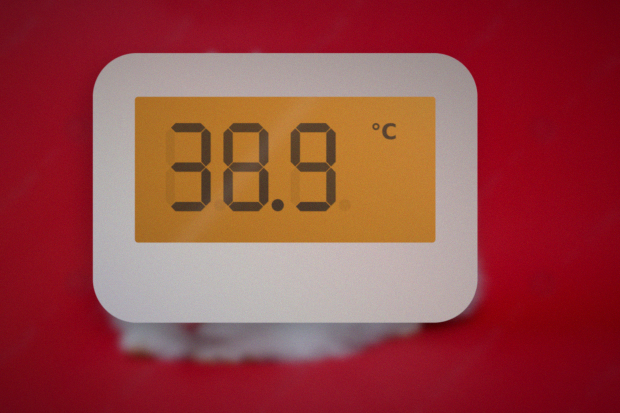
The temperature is 38.9,°C
